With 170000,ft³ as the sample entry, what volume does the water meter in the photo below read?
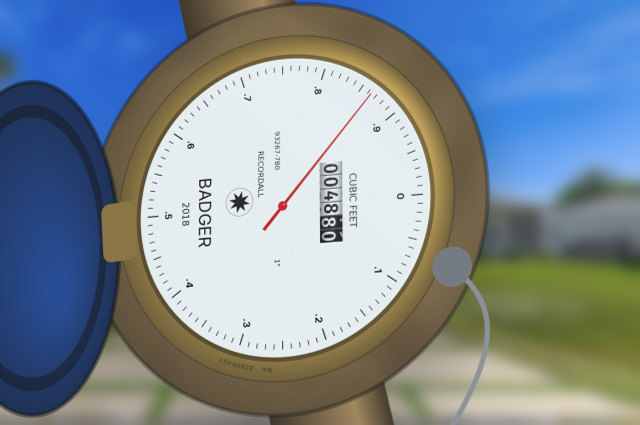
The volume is 4879.86,ft³
